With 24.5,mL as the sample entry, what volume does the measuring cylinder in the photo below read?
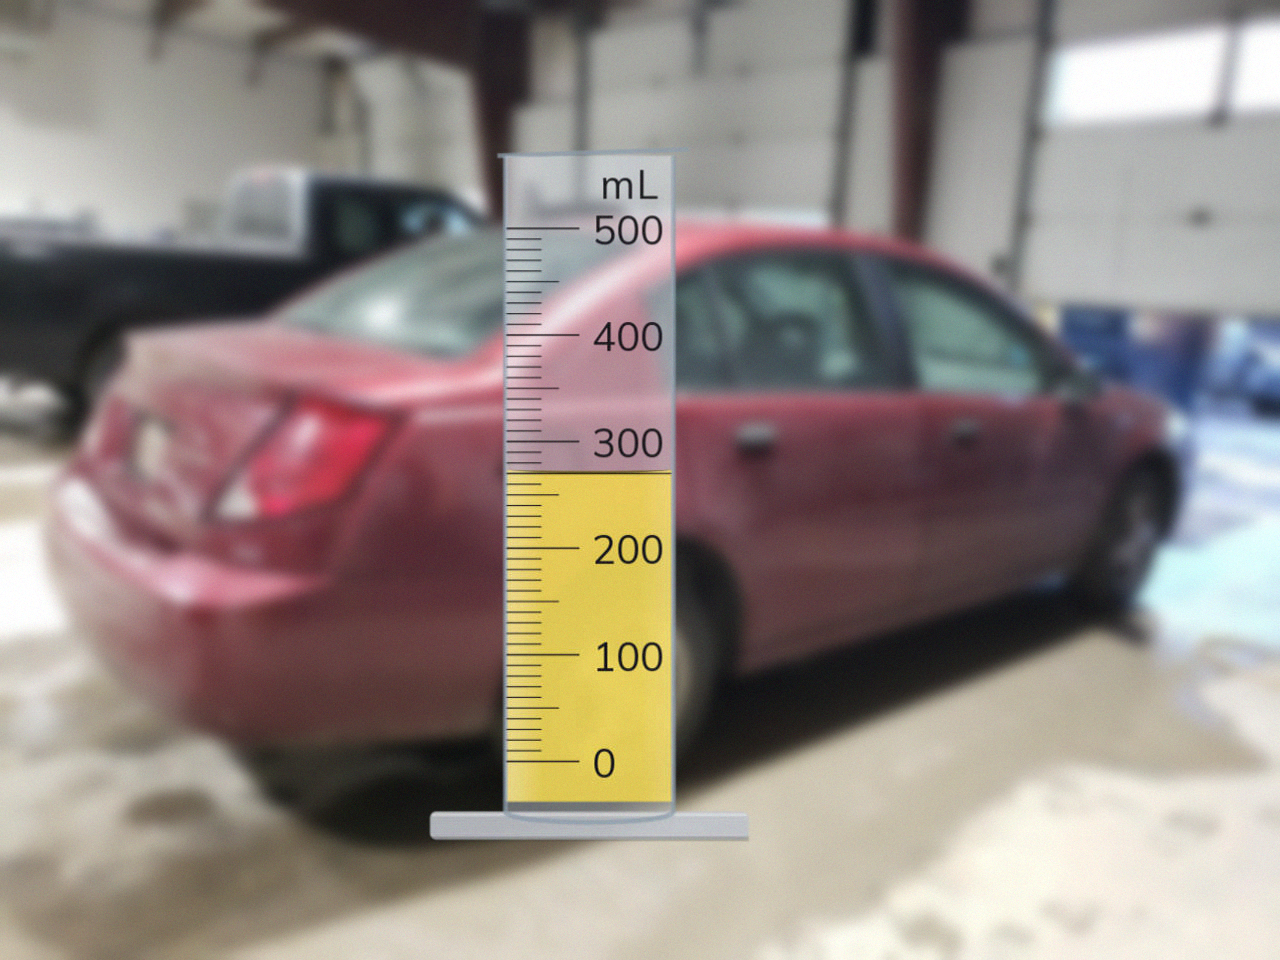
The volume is 270,mL
